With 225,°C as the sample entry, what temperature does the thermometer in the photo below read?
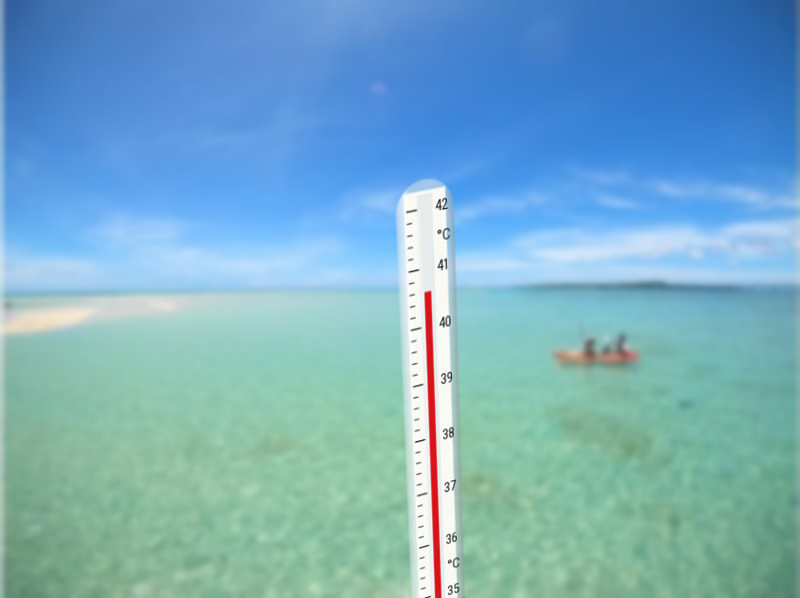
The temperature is 40.6,°C
